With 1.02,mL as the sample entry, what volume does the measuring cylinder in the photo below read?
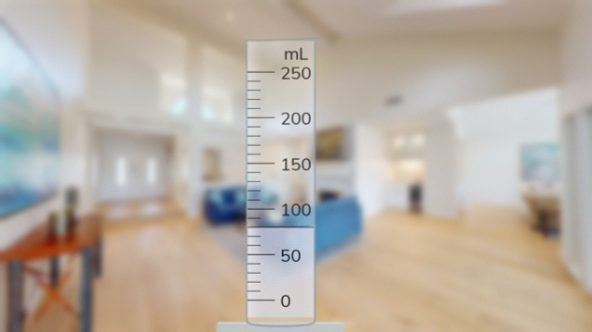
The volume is 80,mL
